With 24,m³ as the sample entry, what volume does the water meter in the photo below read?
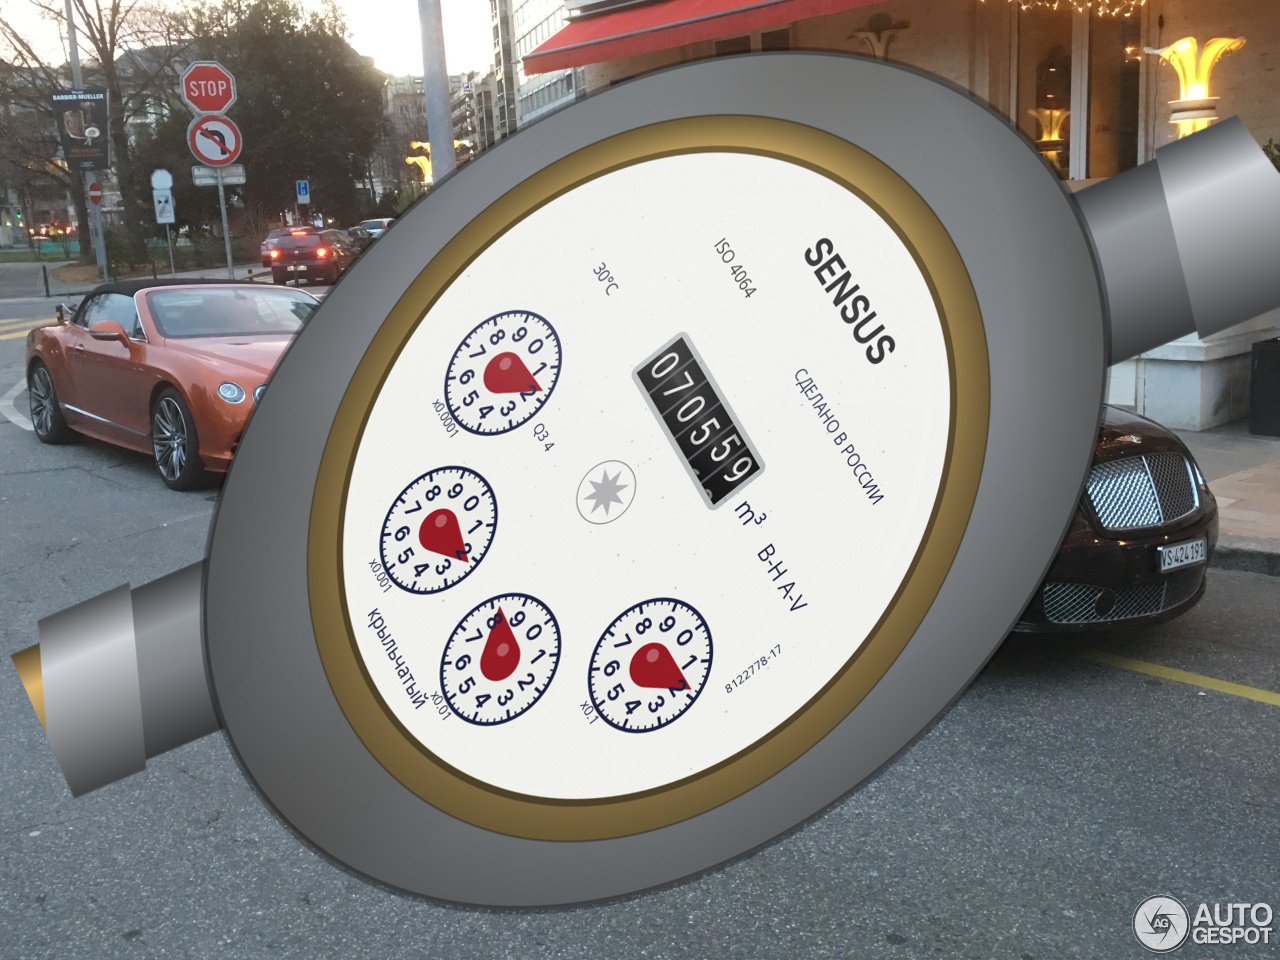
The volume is 70559.1821,m³
